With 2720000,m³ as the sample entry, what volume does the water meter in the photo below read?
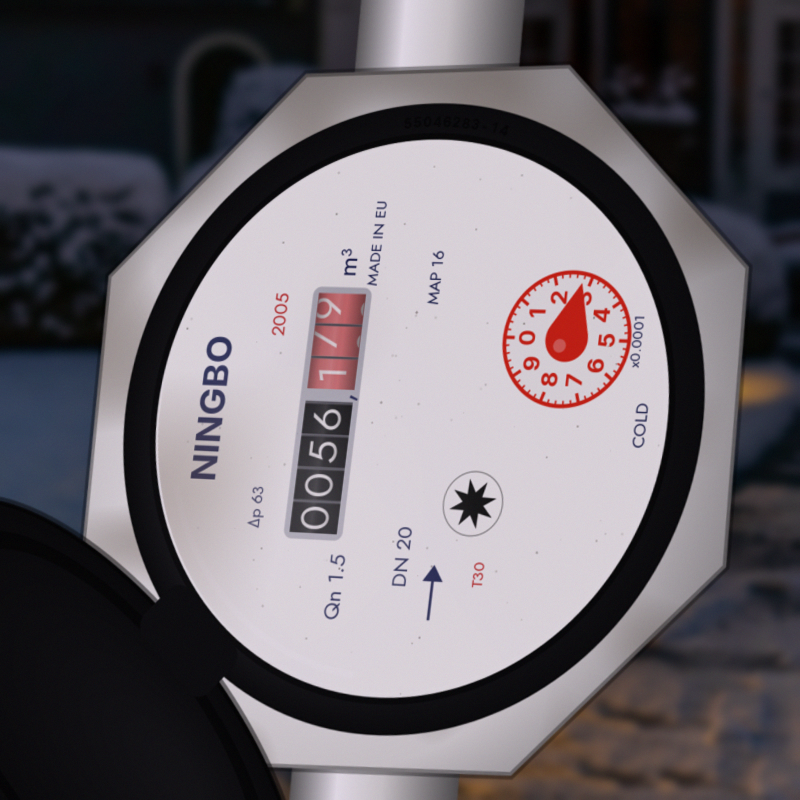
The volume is 56.1792,m³
